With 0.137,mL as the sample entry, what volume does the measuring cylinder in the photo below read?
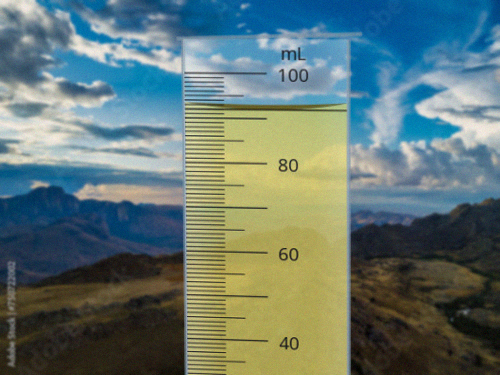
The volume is 92,mL
